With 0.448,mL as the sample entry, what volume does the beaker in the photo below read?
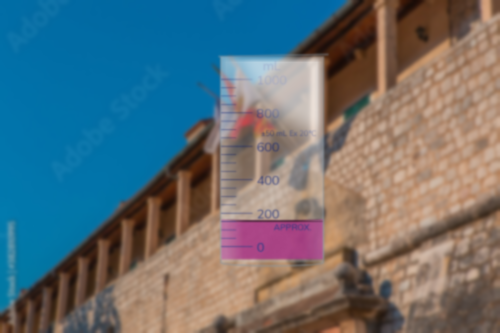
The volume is 150,mL
